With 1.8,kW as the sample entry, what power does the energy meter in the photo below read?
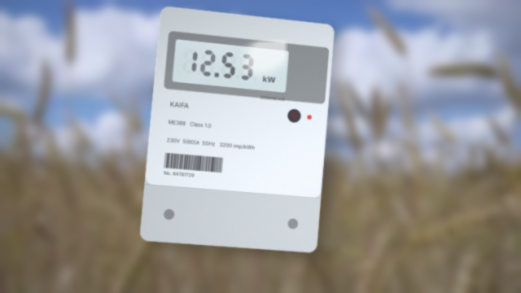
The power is 12.53,kW
